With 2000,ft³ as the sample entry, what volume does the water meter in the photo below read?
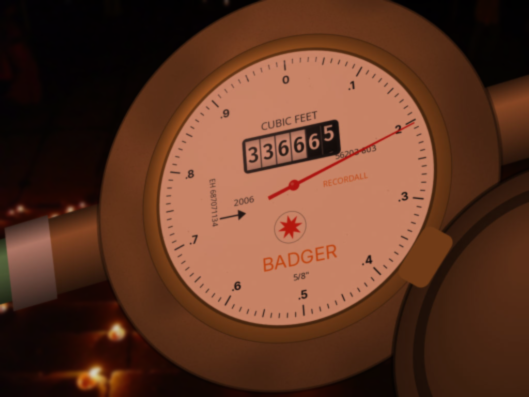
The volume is 336665.20,ft³
